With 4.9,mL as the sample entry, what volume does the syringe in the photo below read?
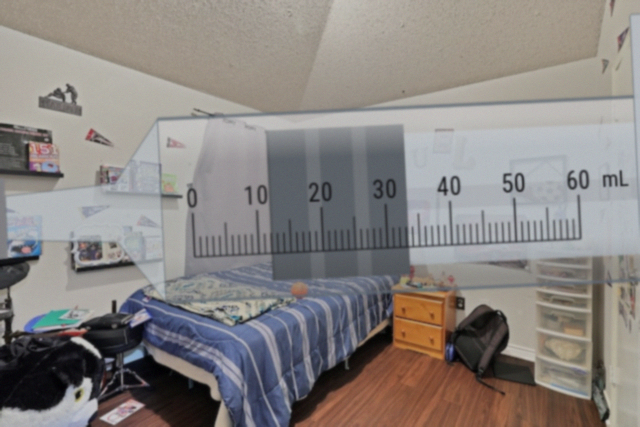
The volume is 12,mL
